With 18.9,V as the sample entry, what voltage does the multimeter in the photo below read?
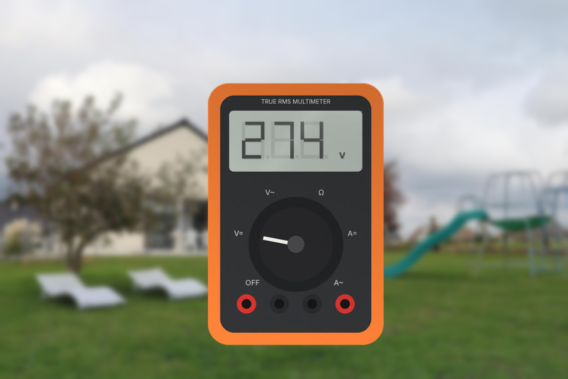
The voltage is 274,V
